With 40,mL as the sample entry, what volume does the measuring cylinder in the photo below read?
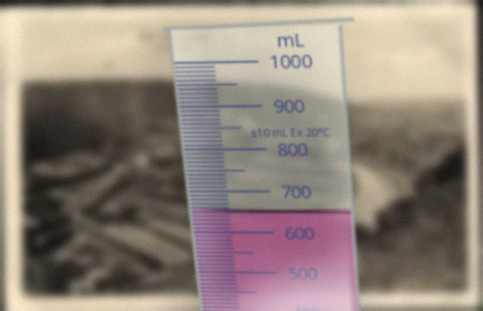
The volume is 650,mL
